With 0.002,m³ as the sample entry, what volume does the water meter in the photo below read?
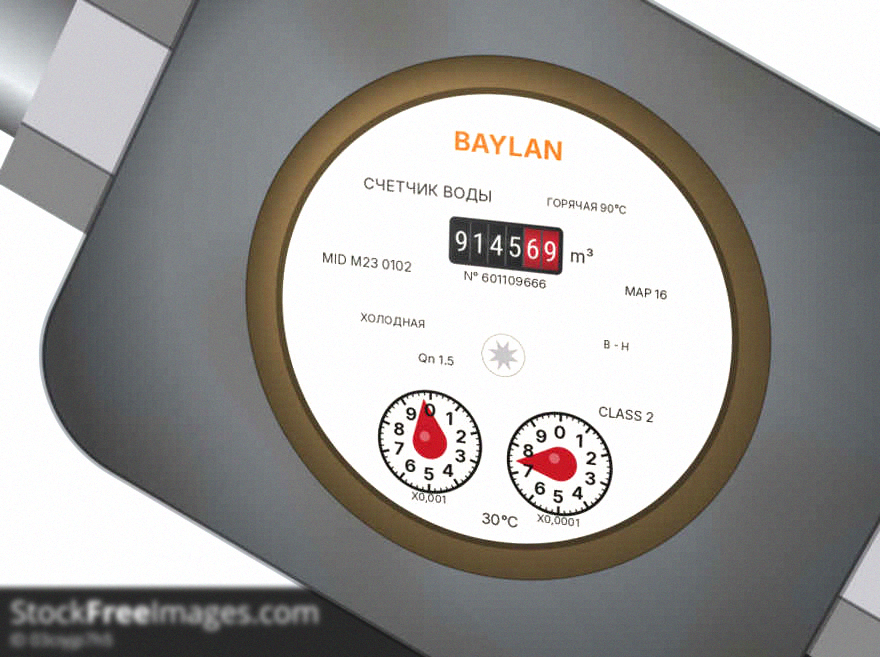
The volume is 9145.6897,m³
